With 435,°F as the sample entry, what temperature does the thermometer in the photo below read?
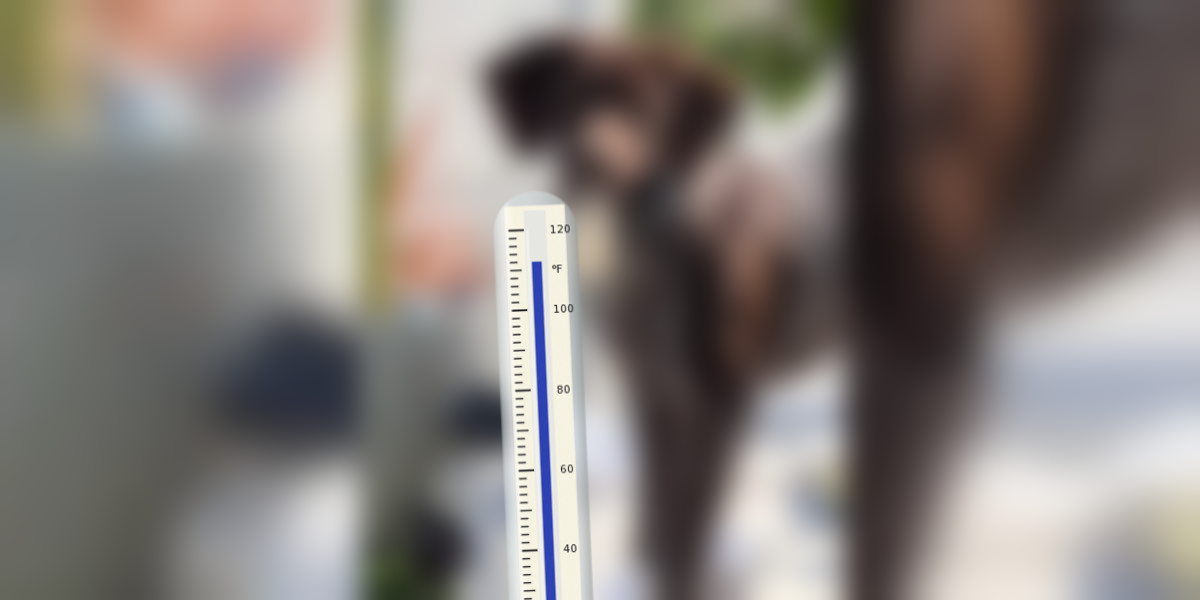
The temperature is 112,°F
